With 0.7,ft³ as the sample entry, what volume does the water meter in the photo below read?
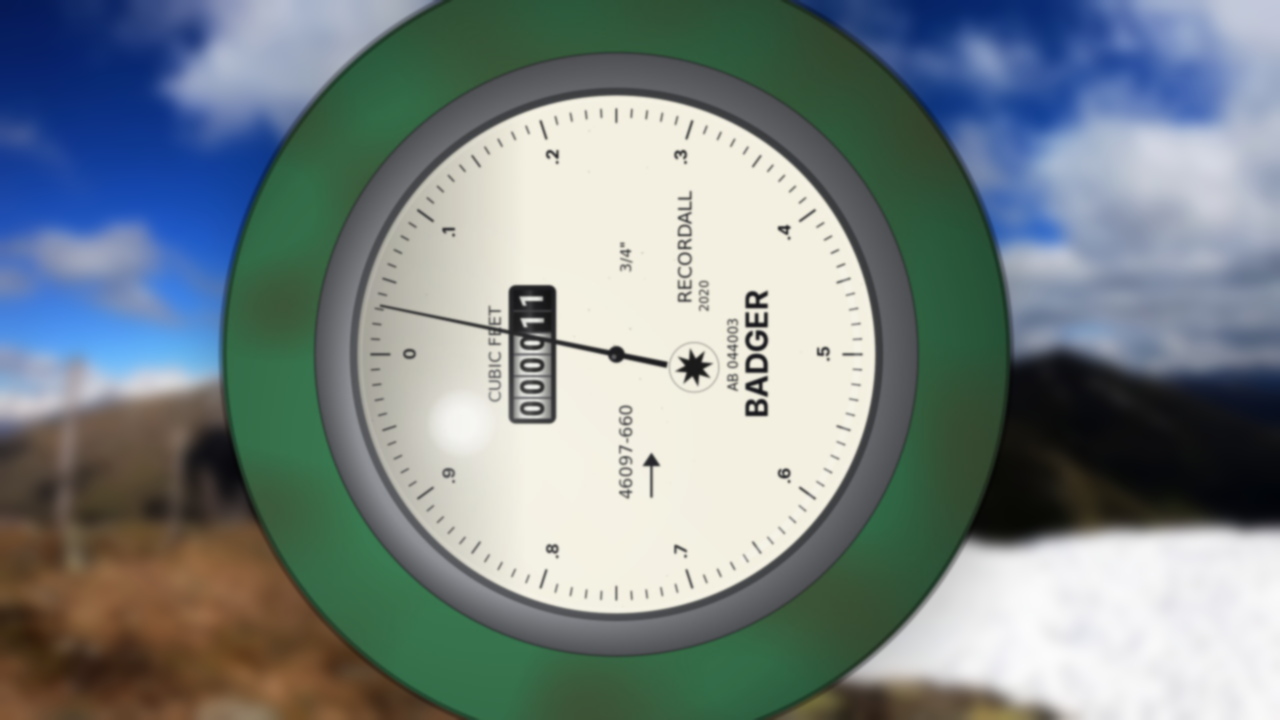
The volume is 11.03,ft³
